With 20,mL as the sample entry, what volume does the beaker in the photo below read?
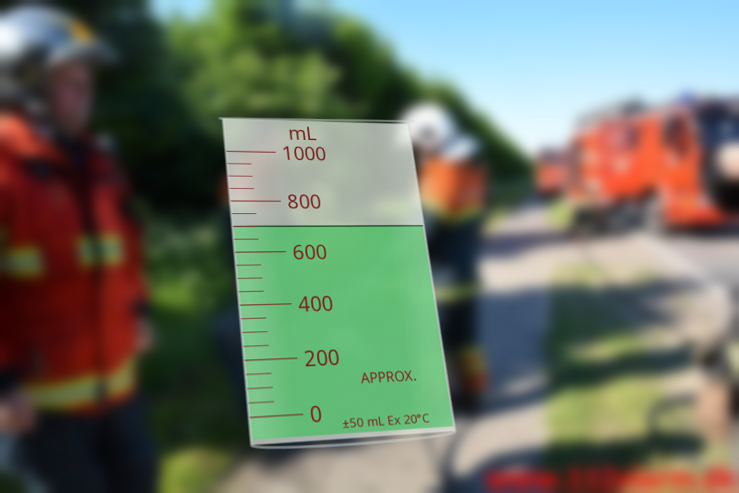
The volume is 700,mL
